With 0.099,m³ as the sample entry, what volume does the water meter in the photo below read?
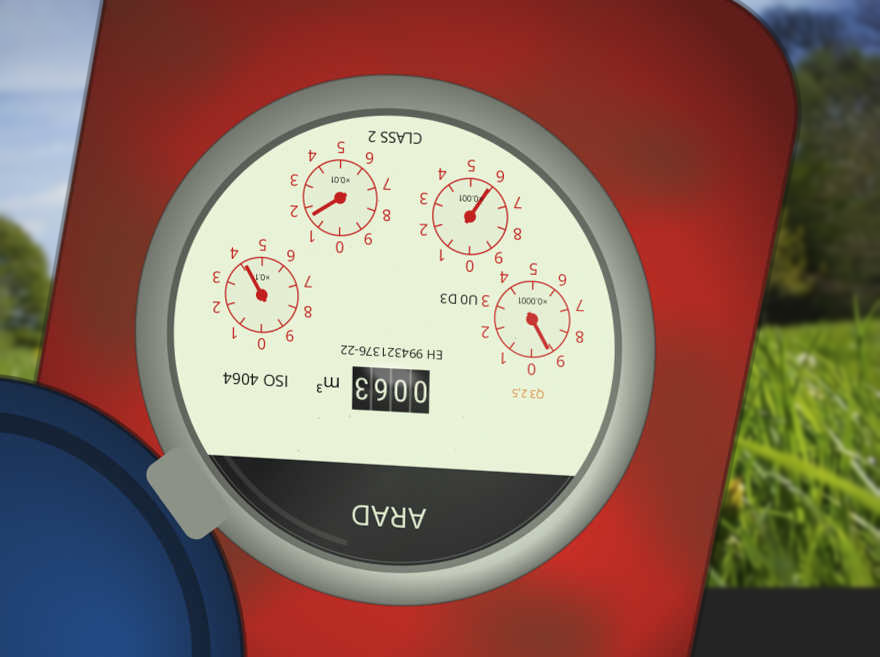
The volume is 63.4159,m³
